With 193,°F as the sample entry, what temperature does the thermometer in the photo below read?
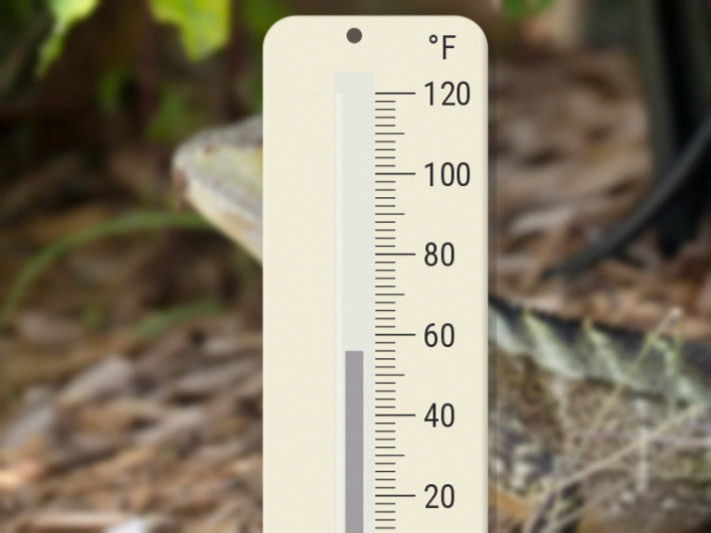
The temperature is 56,°F
